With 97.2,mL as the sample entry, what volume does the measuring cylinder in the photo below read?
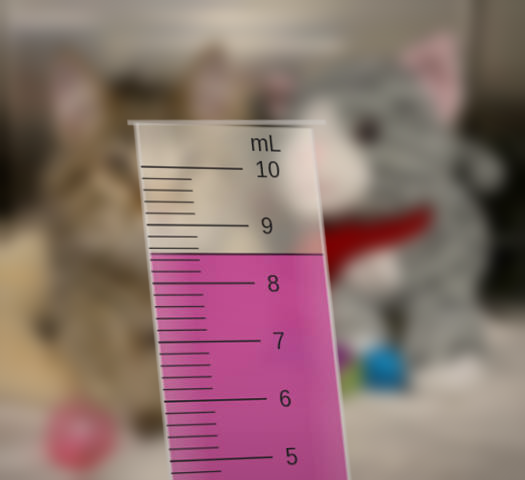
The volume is 8.5,mL
